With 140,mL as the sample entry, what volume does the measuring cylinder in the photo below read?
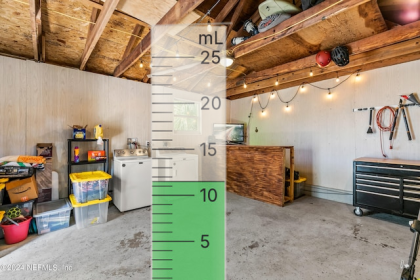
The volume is 11.5,mL
